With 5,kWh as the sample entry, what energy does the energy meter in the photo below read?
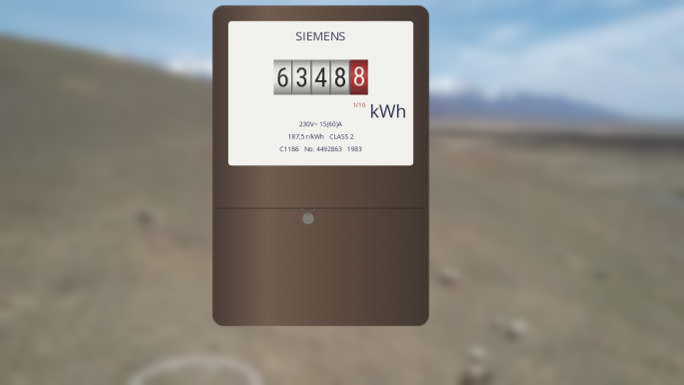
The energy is 6348.8,kWh
